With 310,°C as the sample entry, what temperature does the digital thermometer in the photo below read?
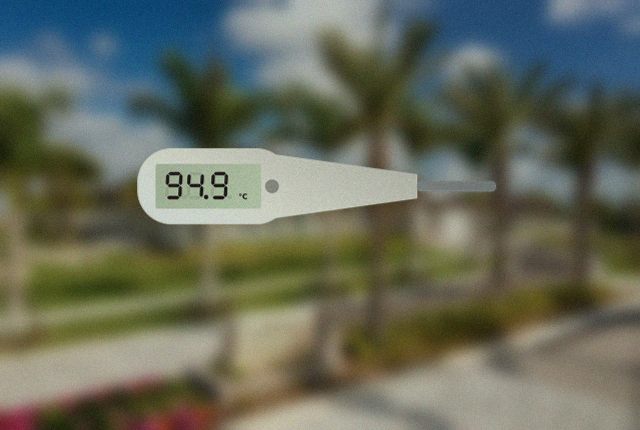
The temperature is 94.9,°C
